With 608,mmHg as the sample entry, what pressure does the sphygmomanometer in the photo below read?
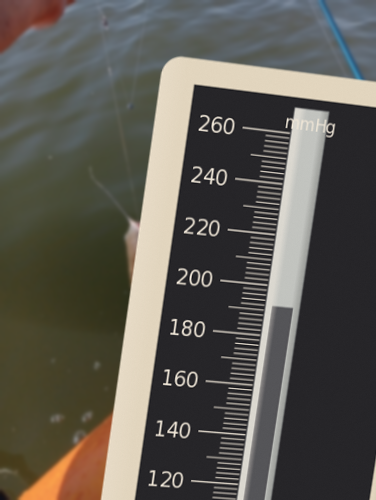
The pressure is 192,mmHg
